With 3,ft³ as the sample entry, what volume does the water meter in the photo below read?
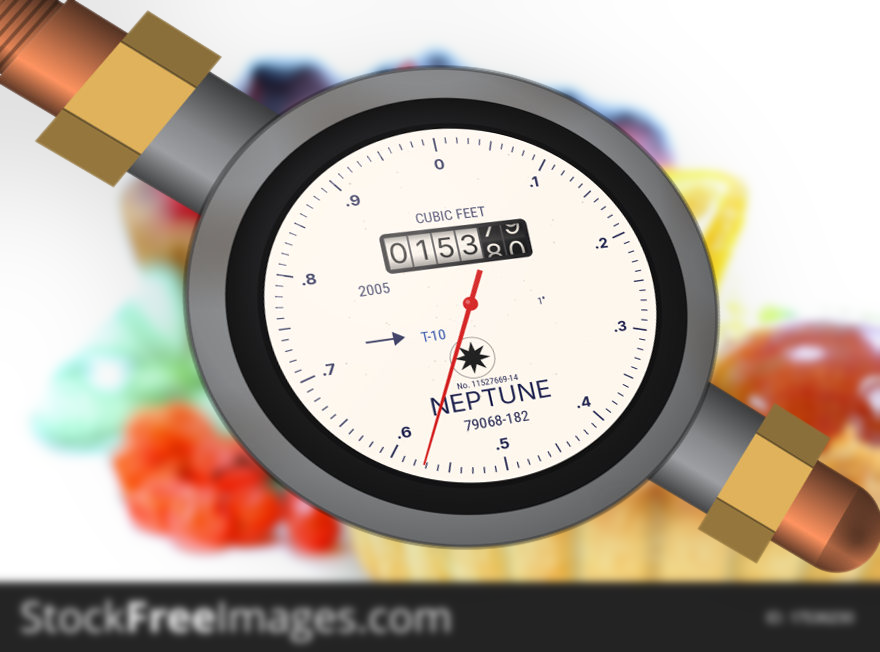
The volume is 15379.57,ft³
